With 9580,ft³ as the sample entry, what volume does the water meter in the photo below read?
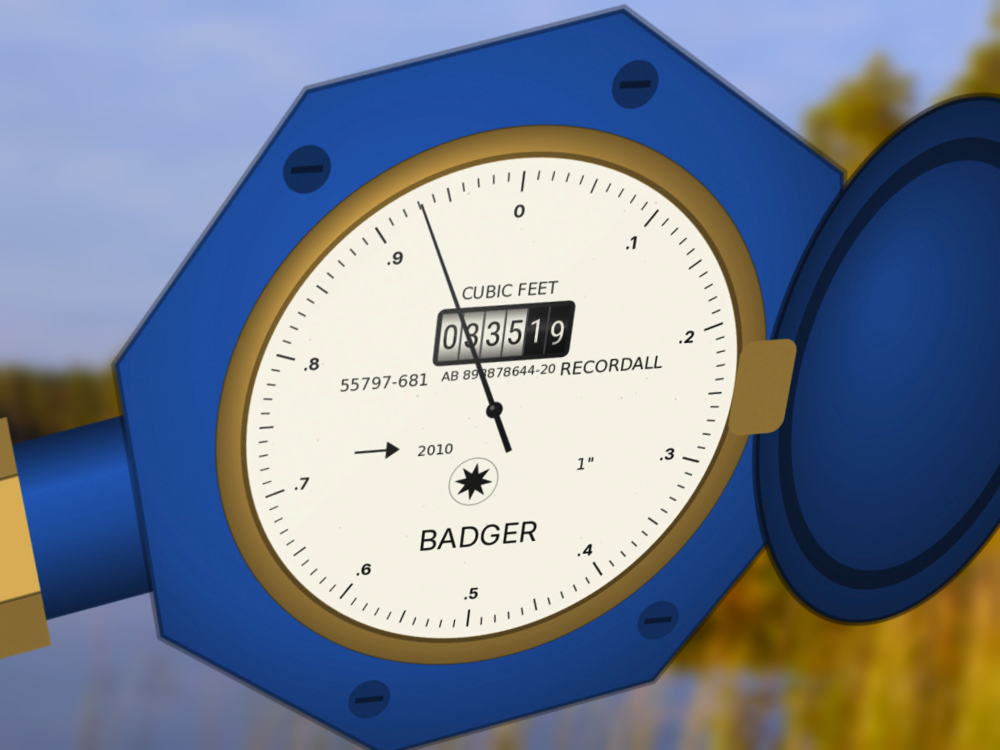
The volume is 33518.93,ft³
